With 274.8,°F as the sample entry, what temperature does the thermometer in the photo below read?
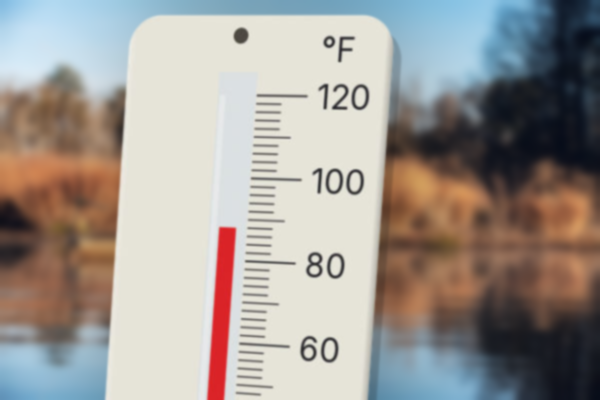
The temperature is 88,°F
